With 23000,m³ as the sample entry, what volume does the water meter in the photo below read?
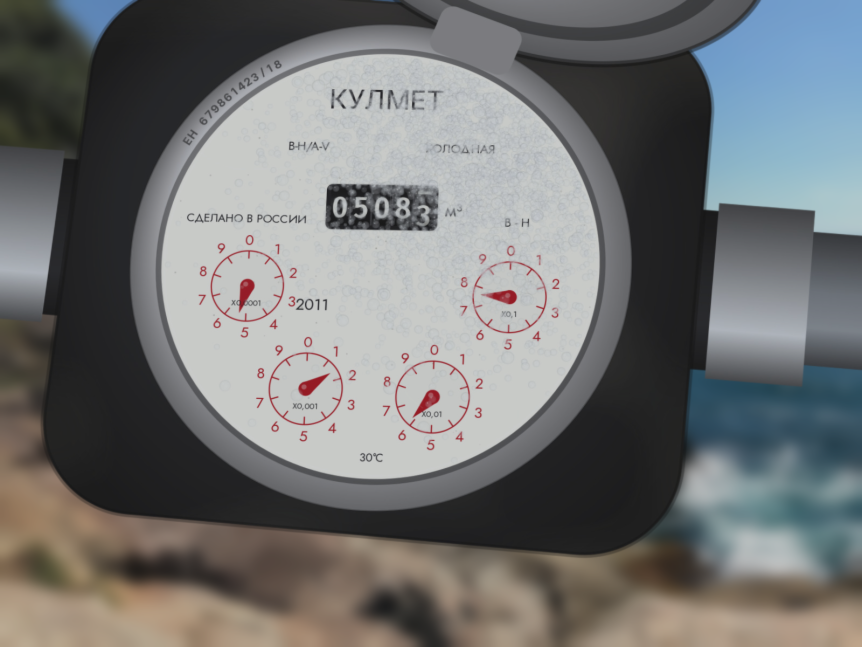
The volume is 5082.7615,m³
